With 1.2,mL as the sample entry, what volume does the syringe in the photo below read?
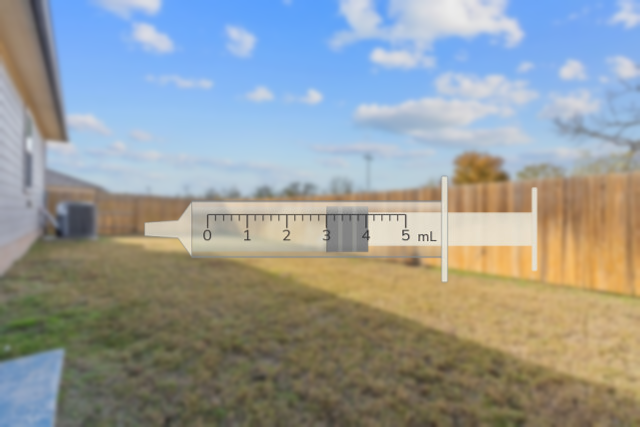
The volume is 3,mL
